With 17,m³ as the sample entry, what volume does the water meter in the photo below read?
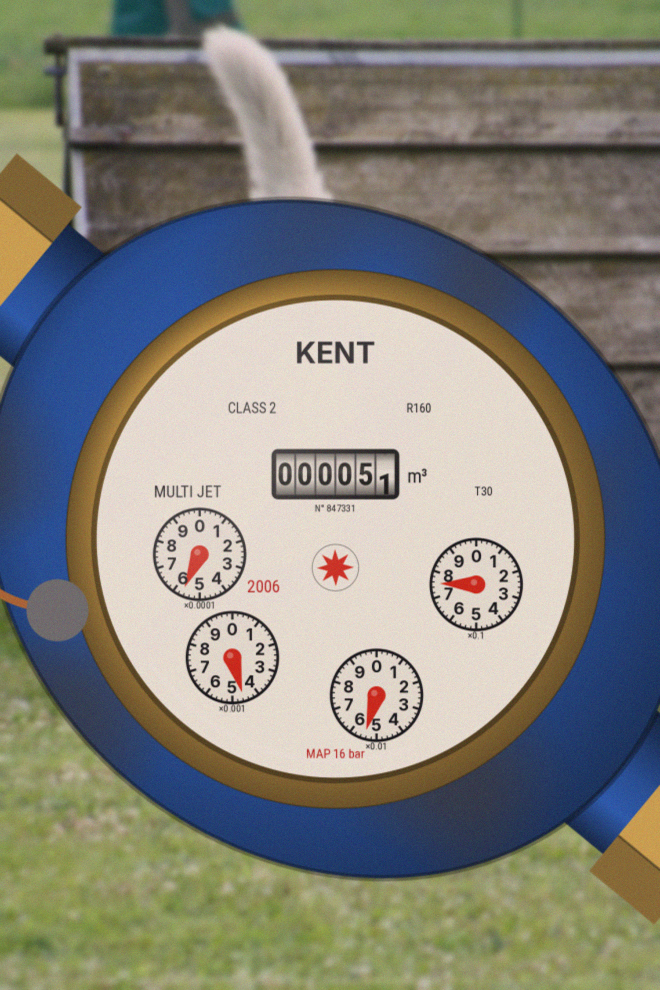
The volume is 50.7545,m³
